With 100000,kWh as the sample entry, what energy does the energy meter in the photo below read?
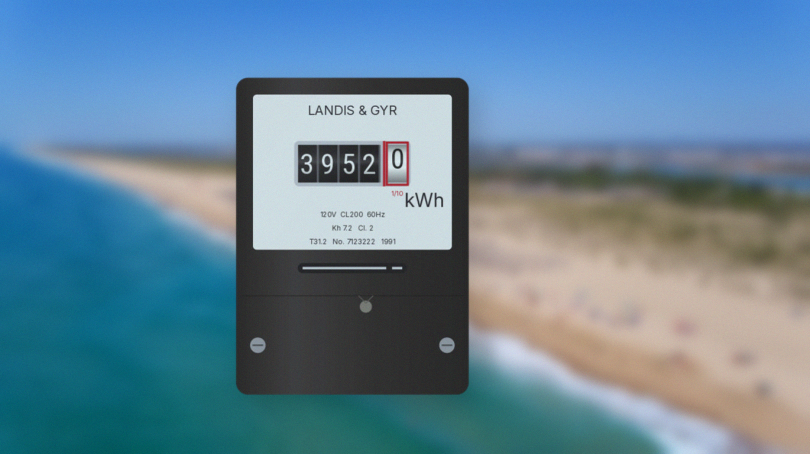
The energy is 3952.0,kWh
